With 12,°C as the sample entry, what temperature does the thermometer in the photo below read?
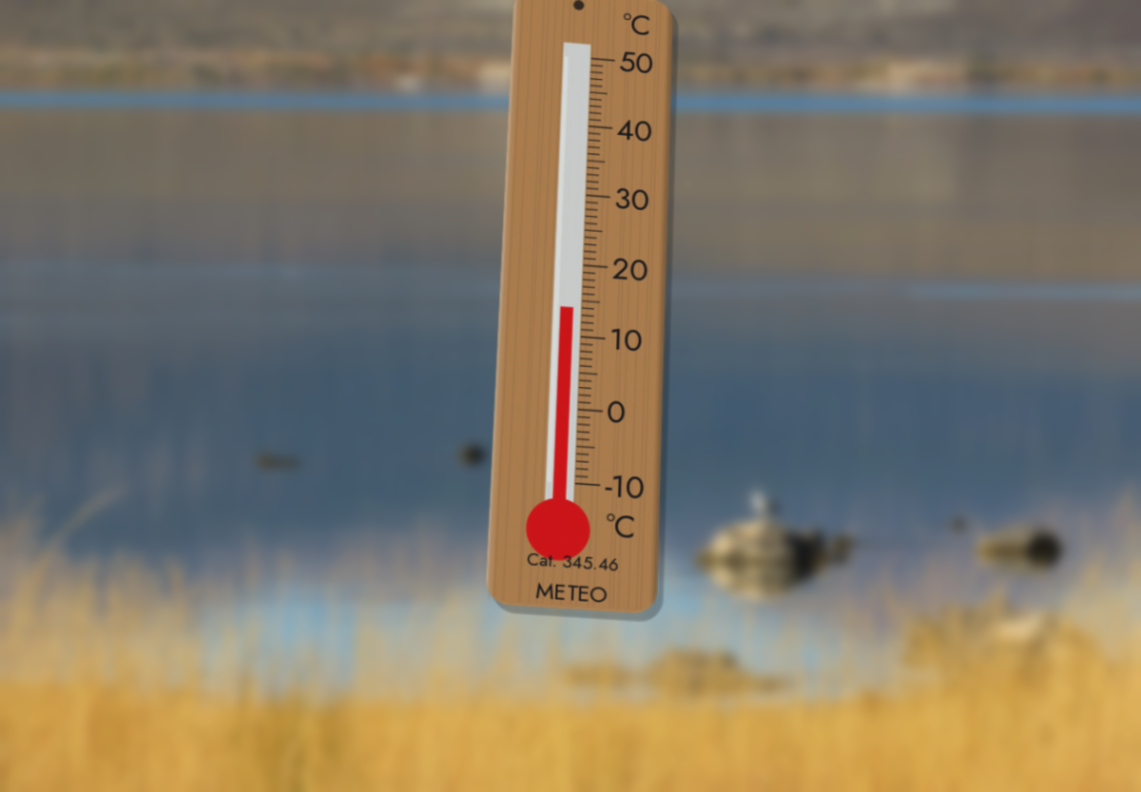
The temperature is 14,°C
